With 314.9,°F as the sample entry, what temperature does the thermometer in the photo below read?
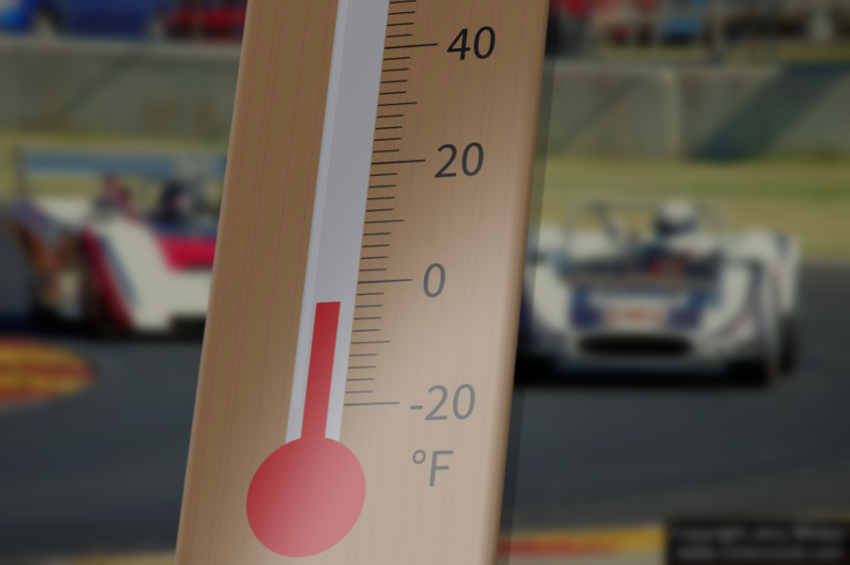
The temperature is -3,°F
